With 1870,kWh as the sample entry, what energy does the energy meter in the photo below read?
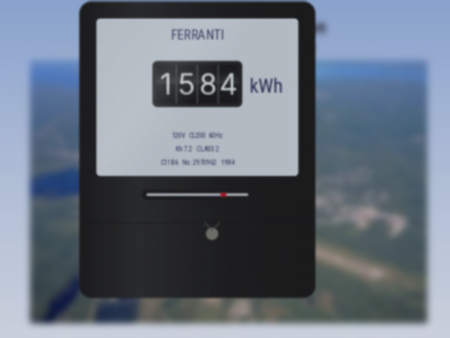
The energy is 1584,kWh
